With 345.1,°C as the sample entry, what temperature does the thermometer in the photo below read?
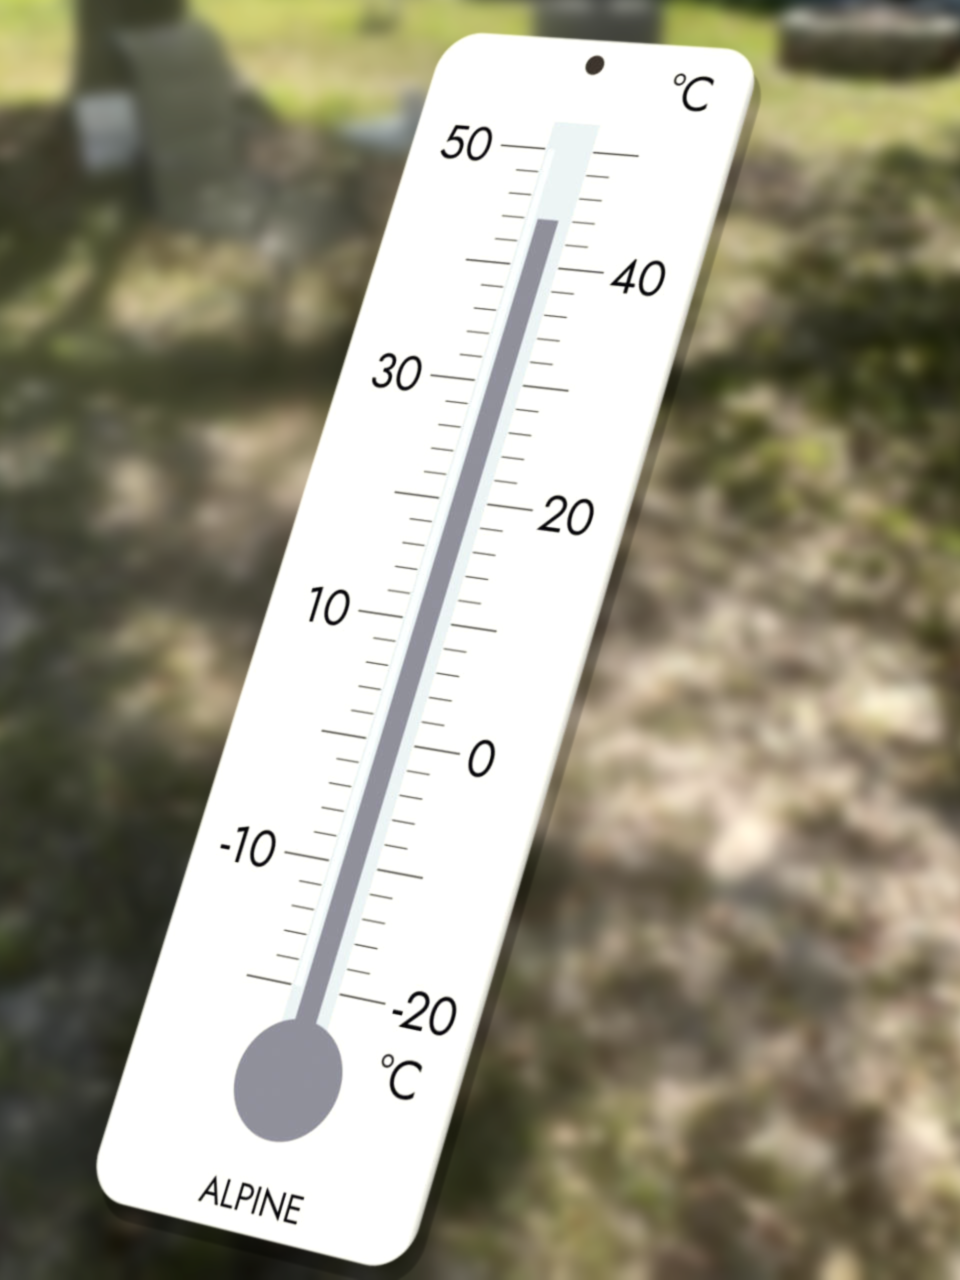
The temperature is 44,°C
